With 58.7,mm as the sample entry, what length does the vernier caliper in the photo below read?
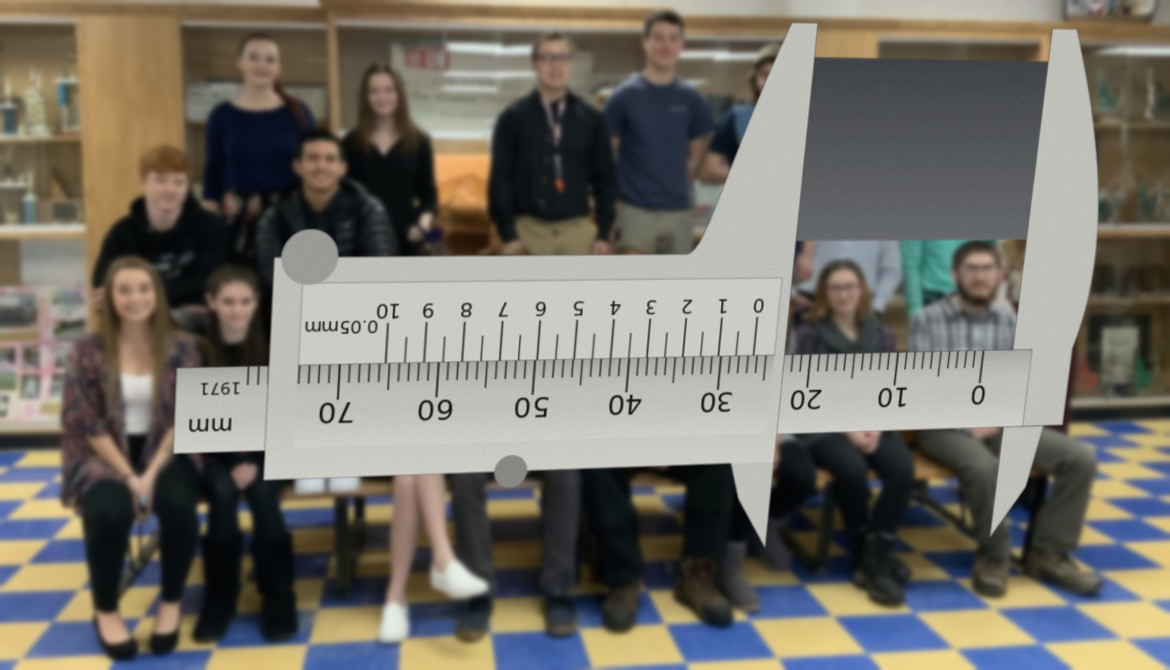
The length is 26.4,mm
